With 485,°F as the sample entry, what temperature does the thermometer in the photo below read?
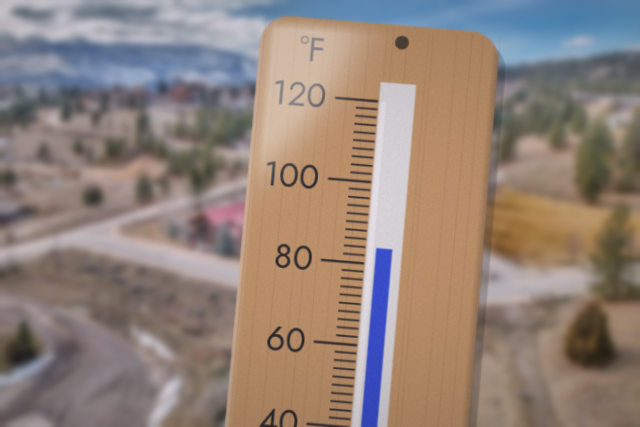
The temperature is 84,°F
